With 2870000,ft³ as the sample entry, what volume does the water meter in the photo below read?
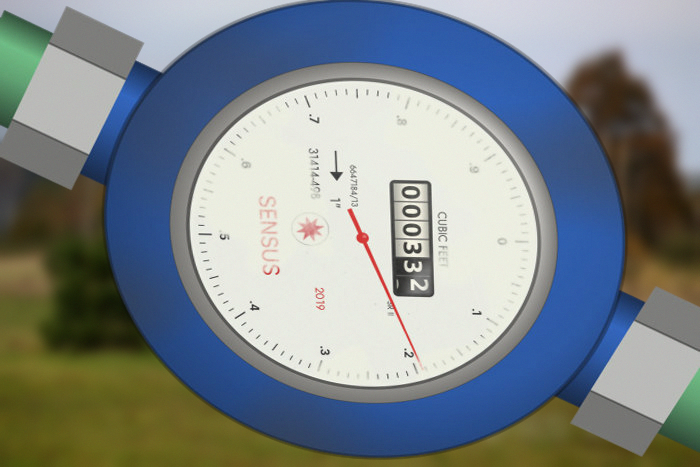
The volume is 332.19,ft³
